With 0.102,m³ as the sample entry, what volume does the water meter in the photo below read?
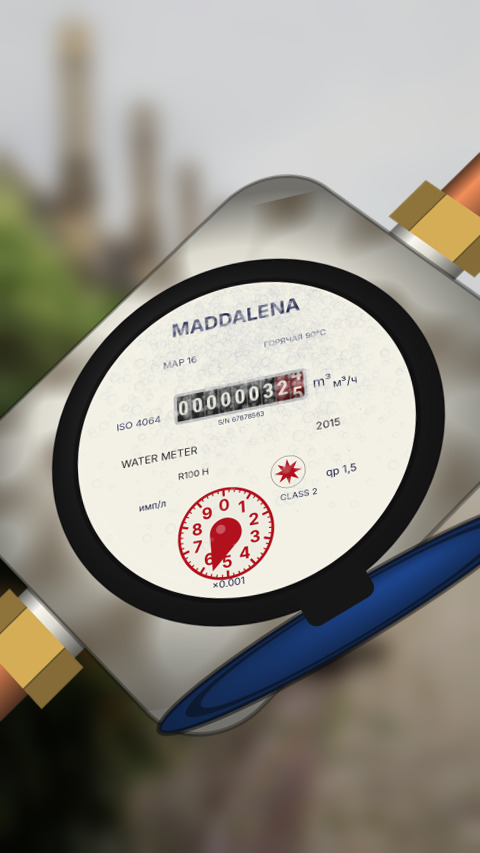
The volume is 3.245,m³
